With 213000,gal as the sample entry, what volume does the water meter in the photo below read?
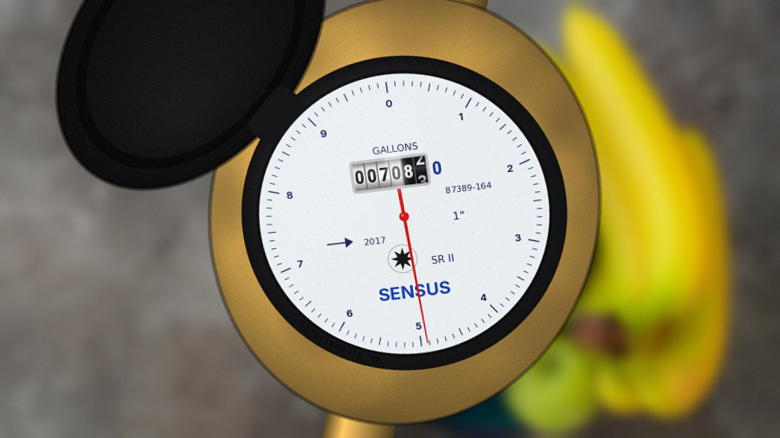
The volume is 70824.9,gal
